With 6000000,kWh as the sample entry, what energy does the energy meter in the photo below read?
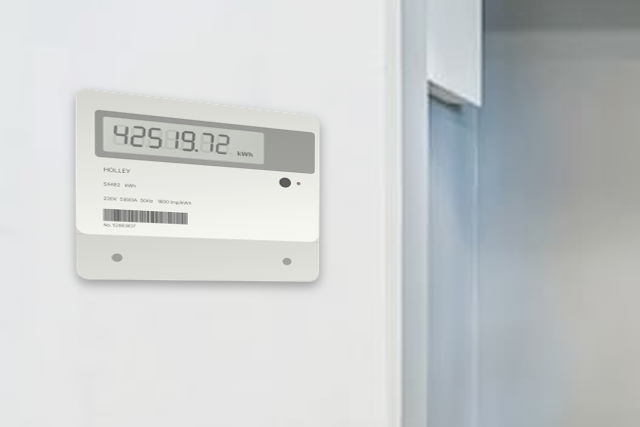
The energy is 42519.72,kWh
